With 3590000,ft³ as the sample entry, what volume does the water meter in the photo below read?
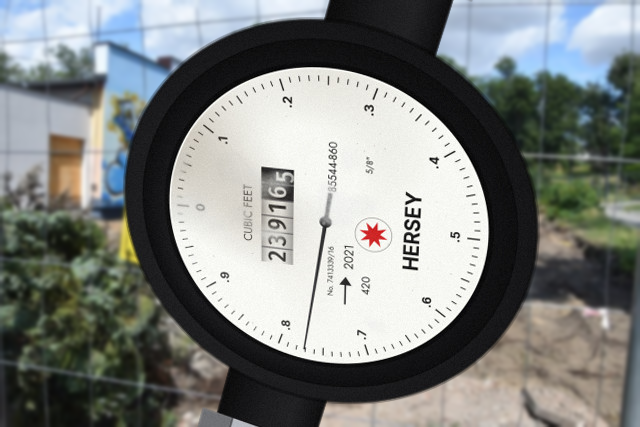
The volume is 239164.77,ft³
